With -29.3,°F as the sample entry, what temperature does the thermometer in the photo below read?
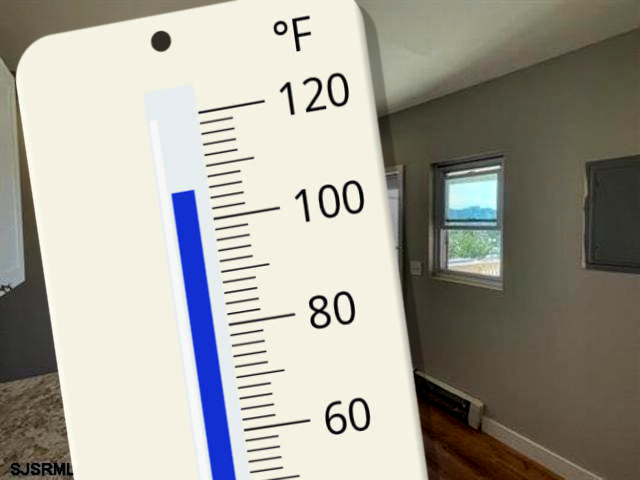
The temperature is 106,°F
